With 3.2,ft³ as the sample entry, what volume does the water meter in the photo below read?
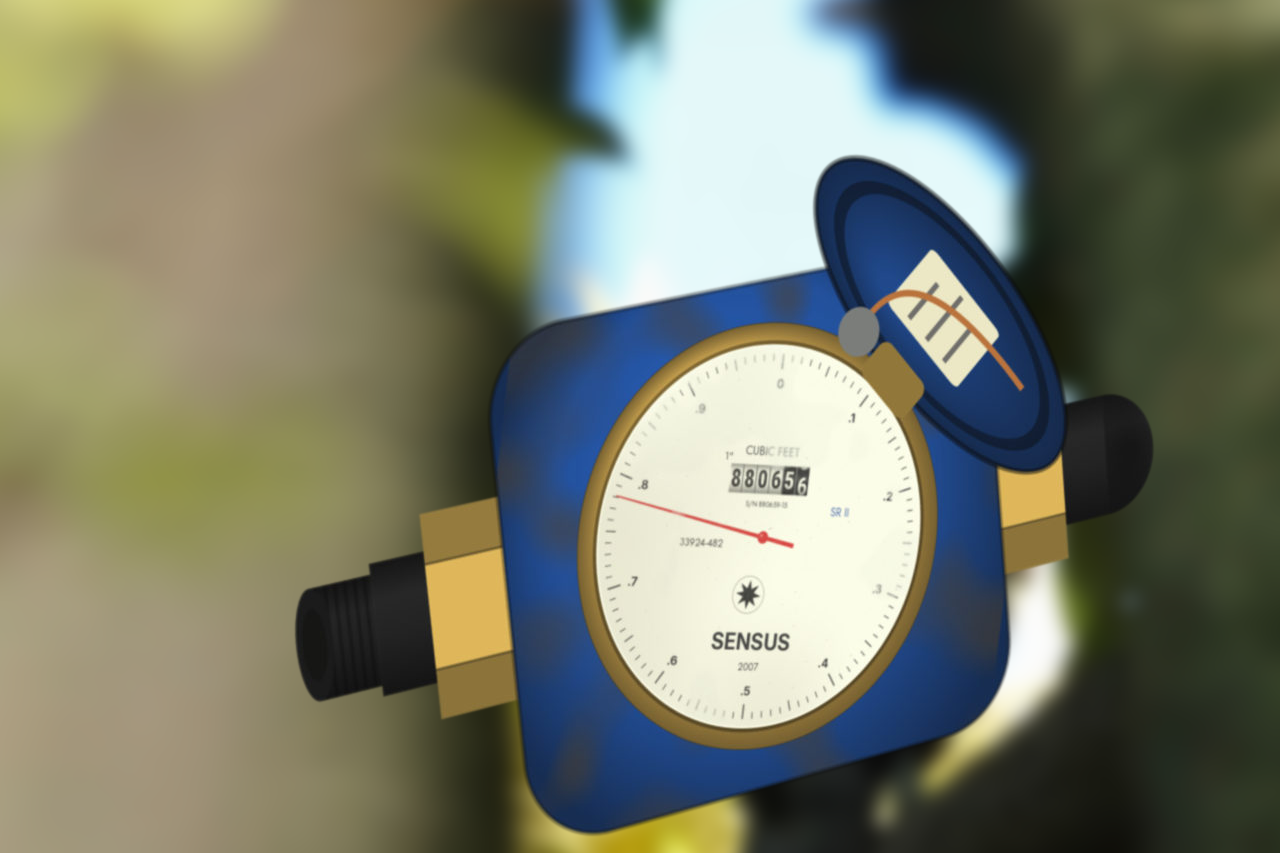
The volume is 880655.78,ft³
